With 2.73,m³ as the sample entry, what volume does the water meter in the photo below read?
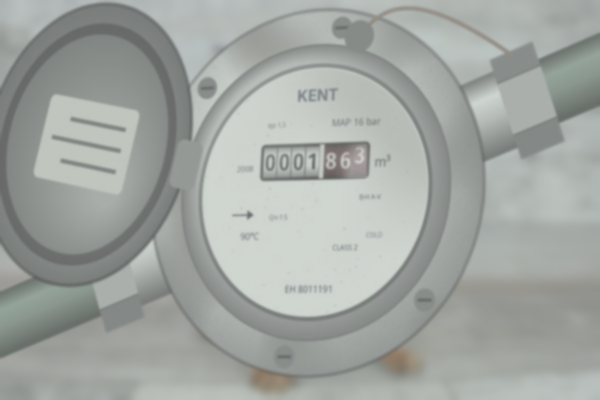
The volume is 1.863,m³
